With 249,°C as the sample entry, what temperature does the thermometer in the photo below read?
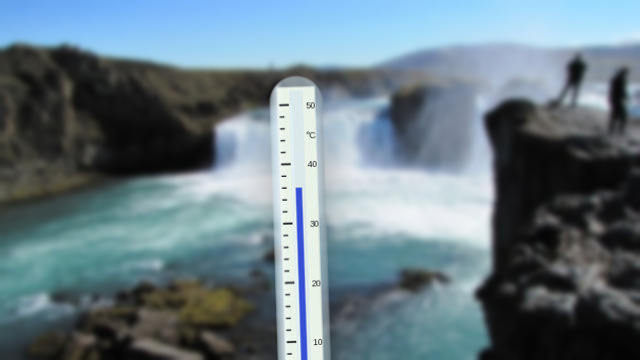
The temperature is 36,°C
